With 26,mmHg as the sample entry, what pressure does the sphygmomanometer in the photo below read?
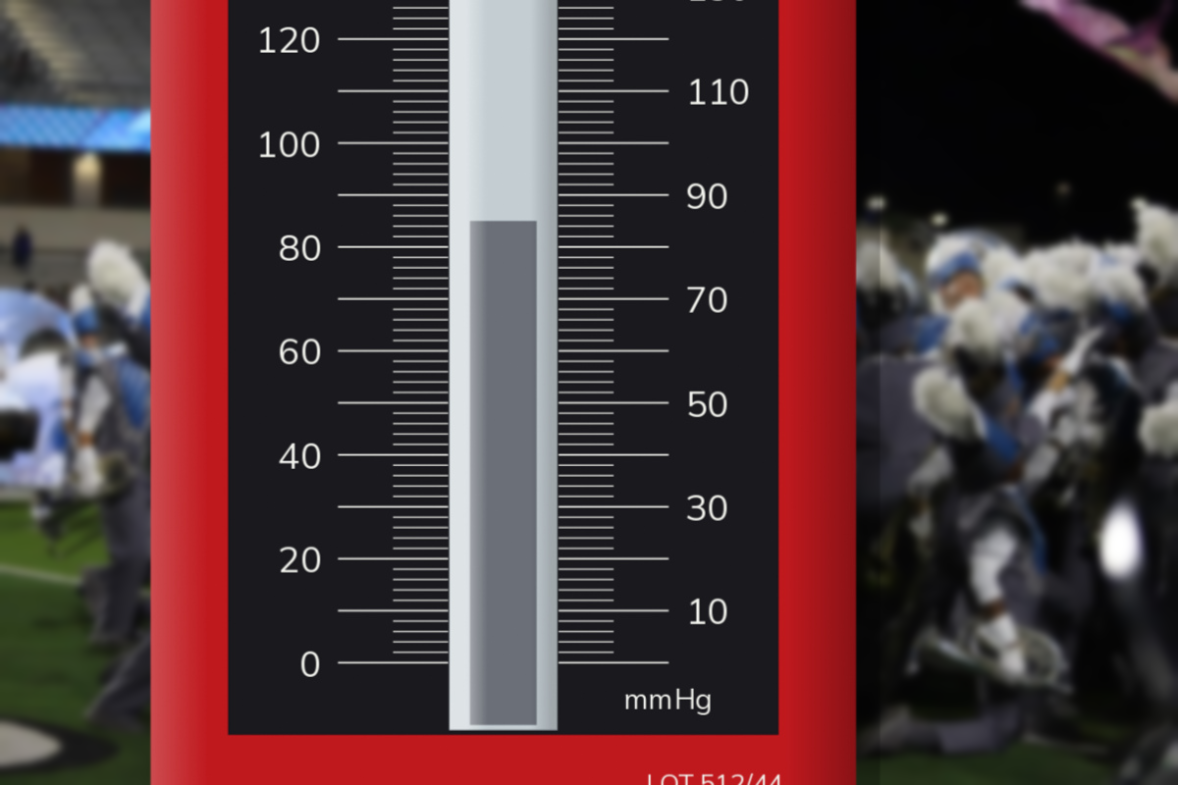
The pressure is 85,mmHg
